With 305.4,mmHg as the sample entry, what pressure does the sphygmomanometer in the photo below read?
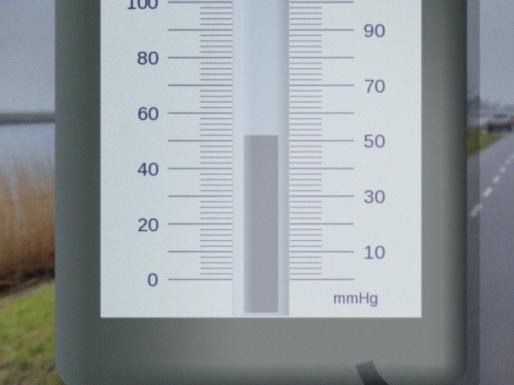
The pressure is 52,mmHg
